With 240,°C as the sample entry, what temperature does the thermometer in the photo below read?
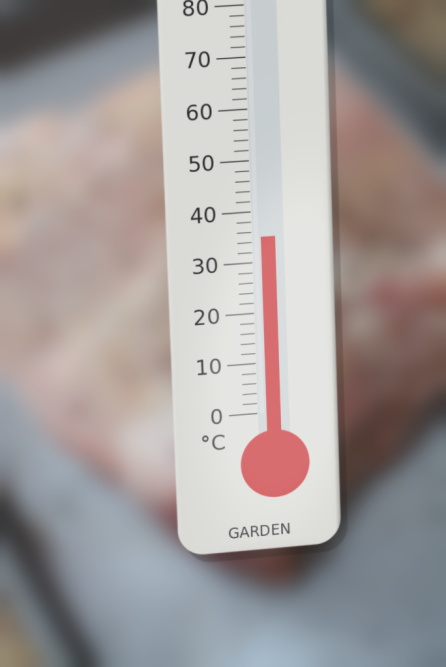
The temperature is 35,°C
